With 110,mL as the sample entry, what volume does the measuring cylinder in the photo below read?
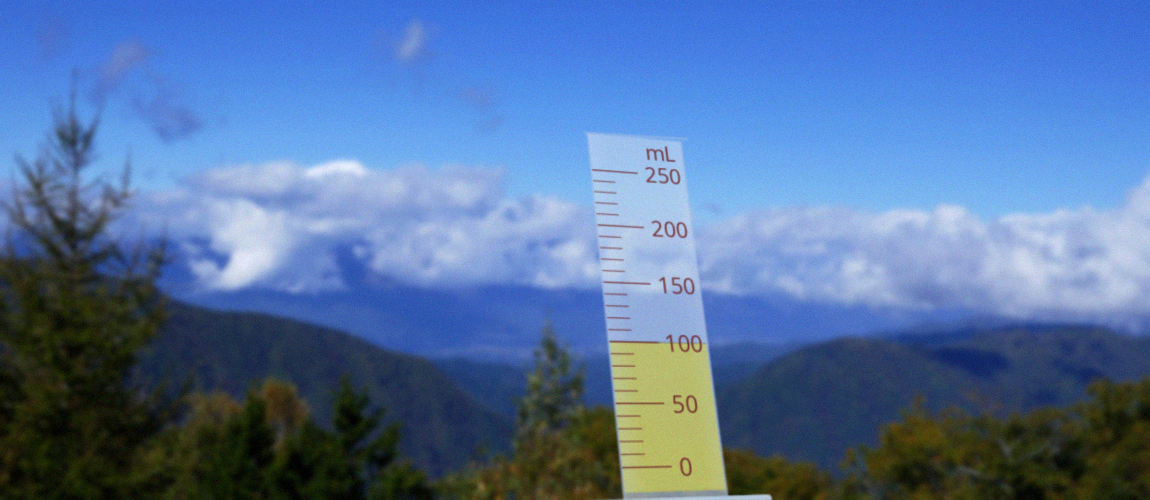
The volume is 100,mL
